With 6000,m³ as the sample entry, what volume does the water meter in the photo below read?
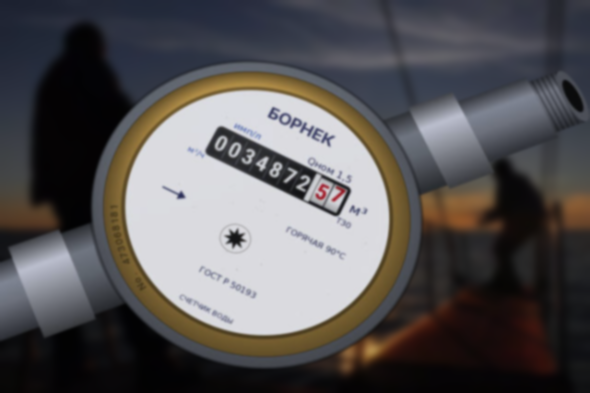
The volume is 34872.57,m³
